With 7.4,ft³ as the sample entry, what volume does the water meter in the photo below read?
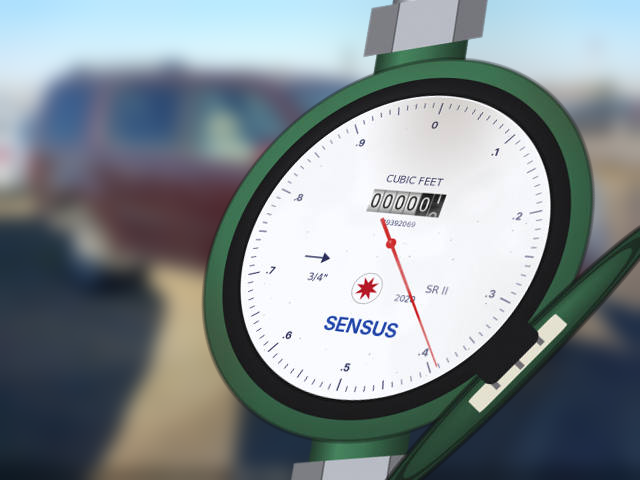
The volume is 1.39,ft³
